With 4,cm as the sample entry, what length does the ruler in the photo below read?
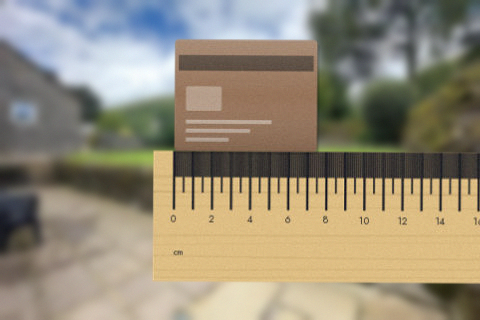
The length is 7.5,cm
